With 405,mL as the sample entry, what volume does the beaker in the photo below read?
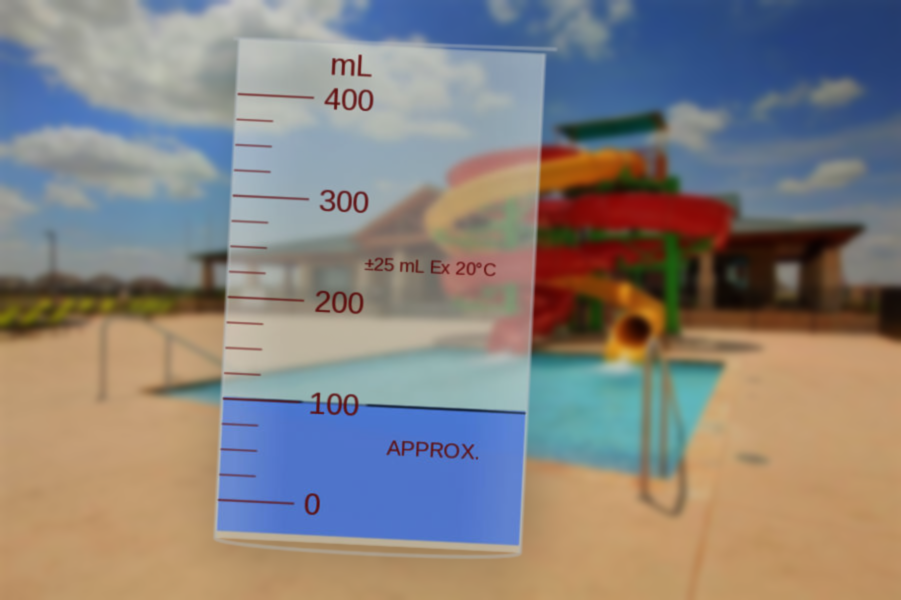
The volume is 100,mL
